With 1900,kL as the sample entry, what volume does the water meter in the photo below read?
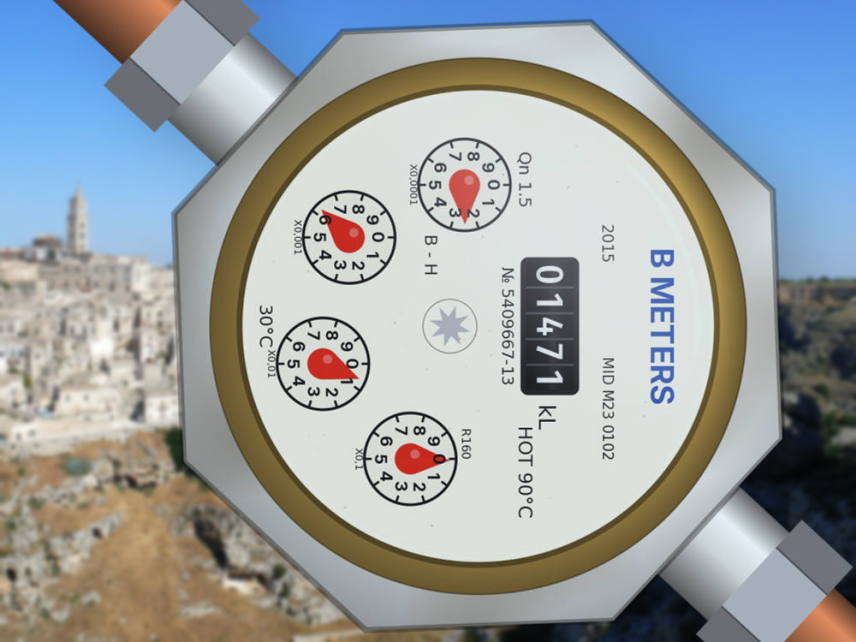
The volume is 1471.0062,kL
